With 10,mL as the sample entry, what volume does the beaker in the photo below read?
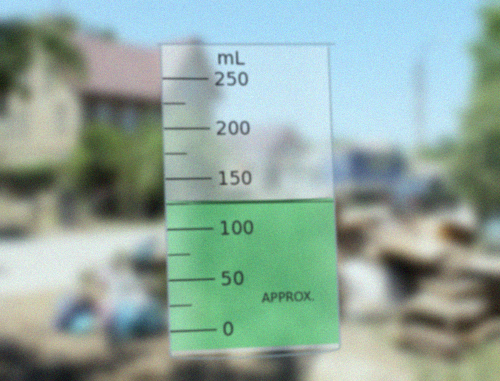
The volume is 125,mL
